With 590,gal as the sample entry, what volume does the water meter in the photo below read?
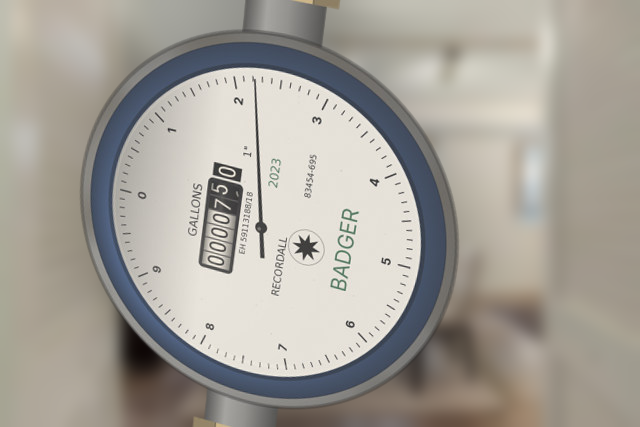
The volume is 752.2,gal
